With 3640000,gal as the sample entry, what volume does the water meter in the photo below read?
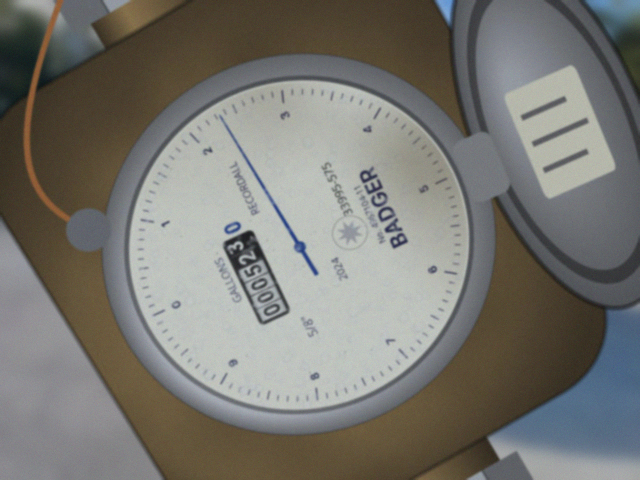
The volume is 5232.3,gal
